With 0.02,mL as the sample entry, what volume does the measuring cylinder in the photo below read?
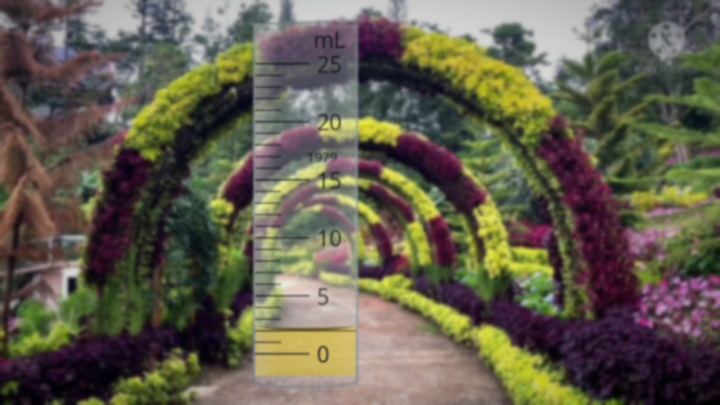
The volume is 2,mL
